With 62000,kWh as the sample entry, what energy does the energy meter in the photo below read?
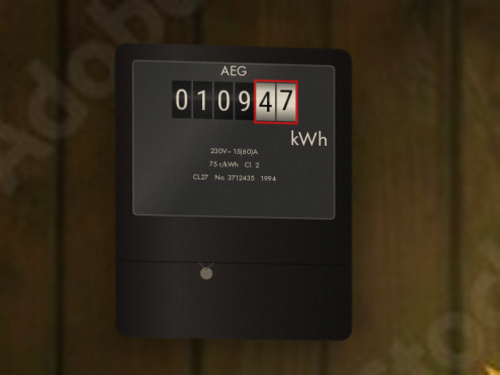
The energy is 109.47,kWh
